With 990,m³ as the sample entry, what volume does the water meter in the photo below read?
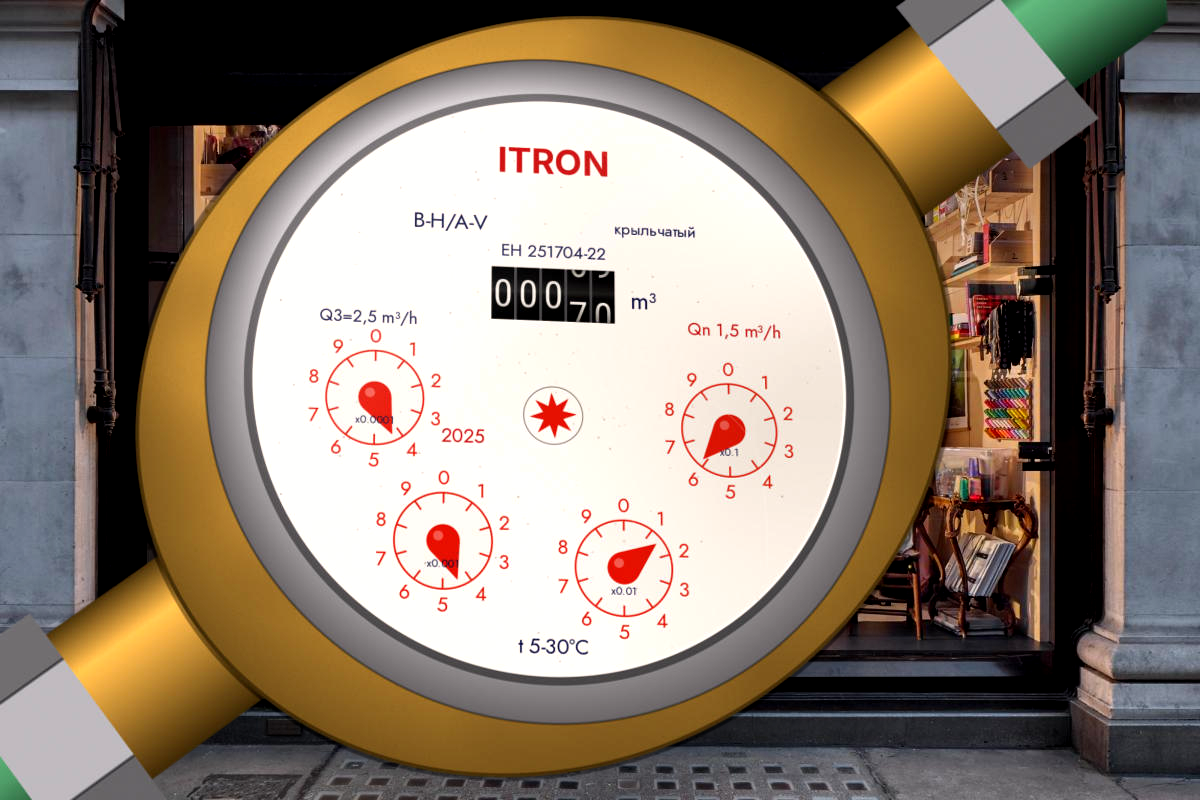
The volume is 69.6144,m³
